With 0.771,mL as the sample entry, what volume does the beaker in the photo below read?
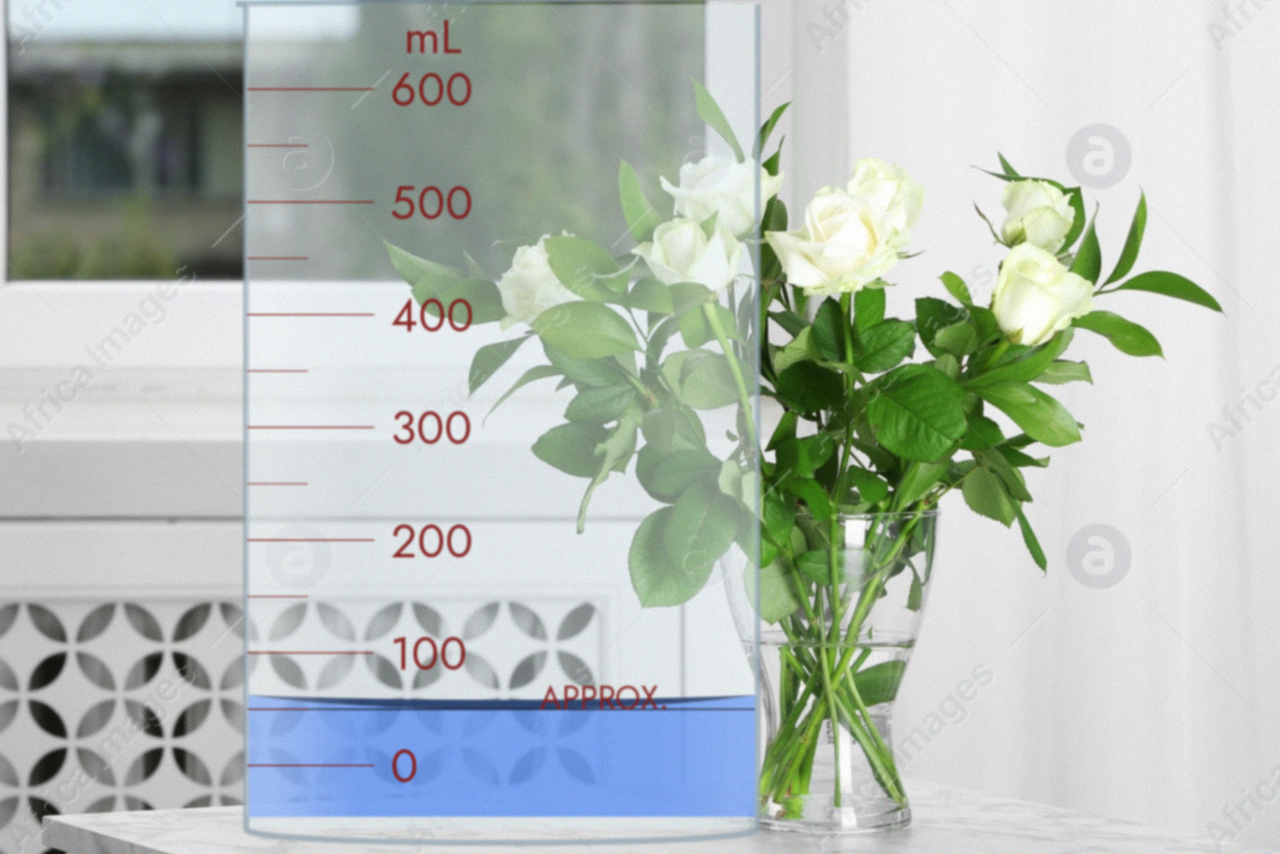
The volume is 50,mL
